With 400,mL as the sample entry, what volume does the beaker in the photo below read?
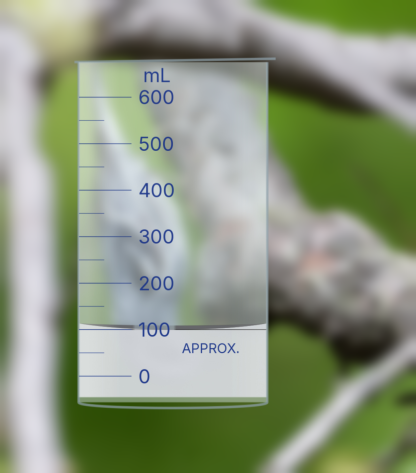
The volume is 100,mL
